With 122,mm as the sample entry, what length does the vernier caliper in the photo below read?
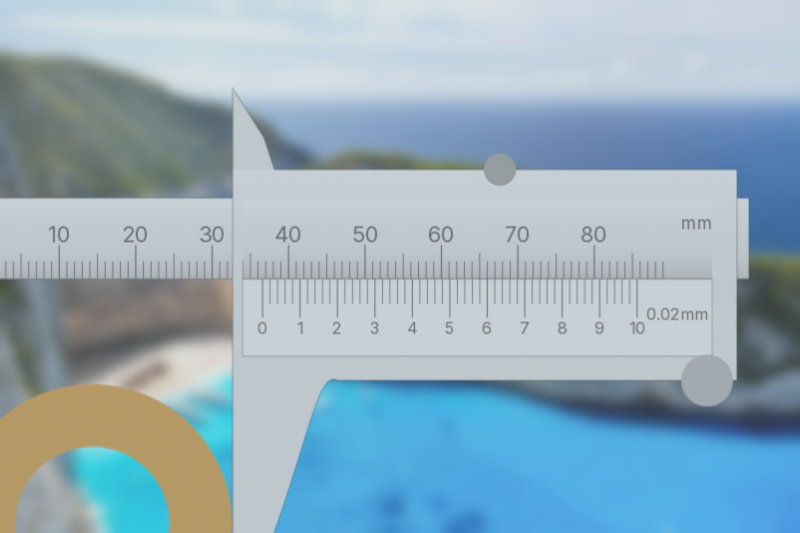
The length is 36.6,mm
